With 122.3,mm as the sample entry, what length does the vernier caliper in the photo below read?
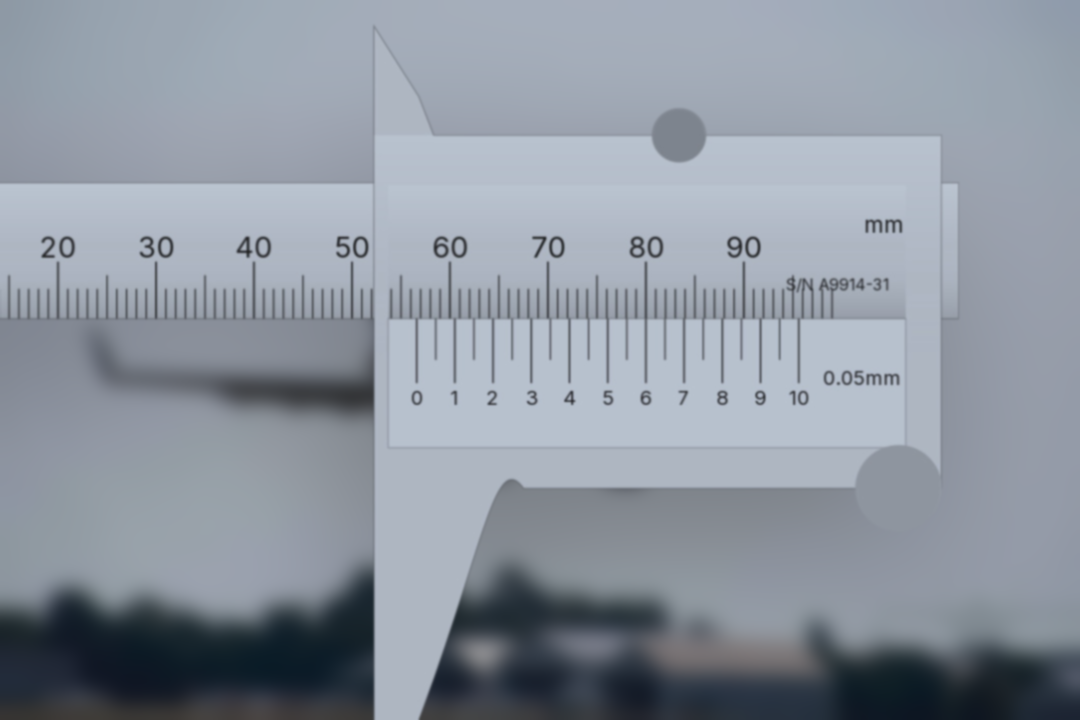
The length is 56.6,mm
